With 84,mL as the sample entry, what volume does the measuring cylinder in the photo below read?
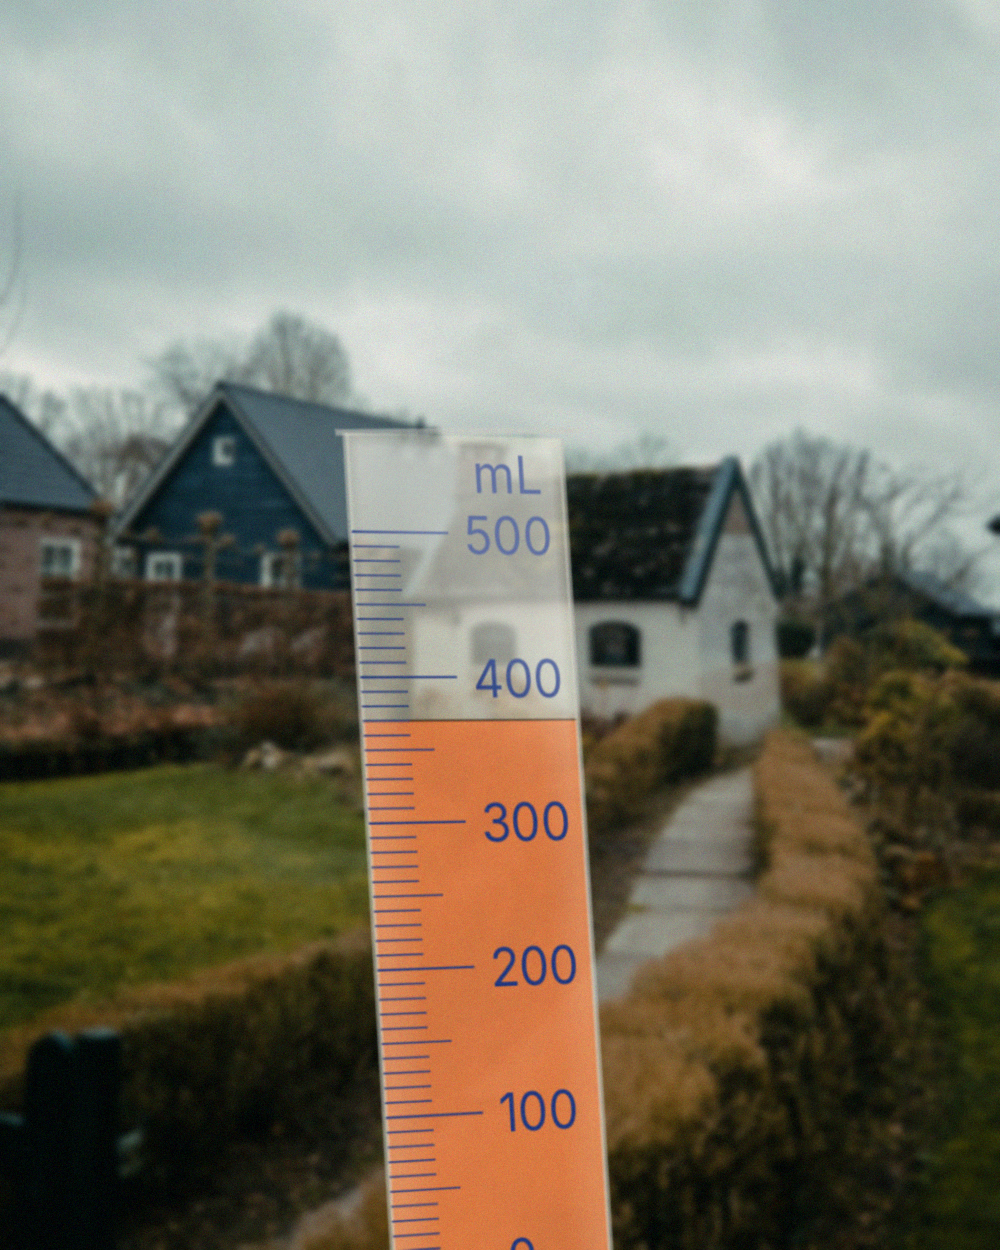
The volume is 370,mL
